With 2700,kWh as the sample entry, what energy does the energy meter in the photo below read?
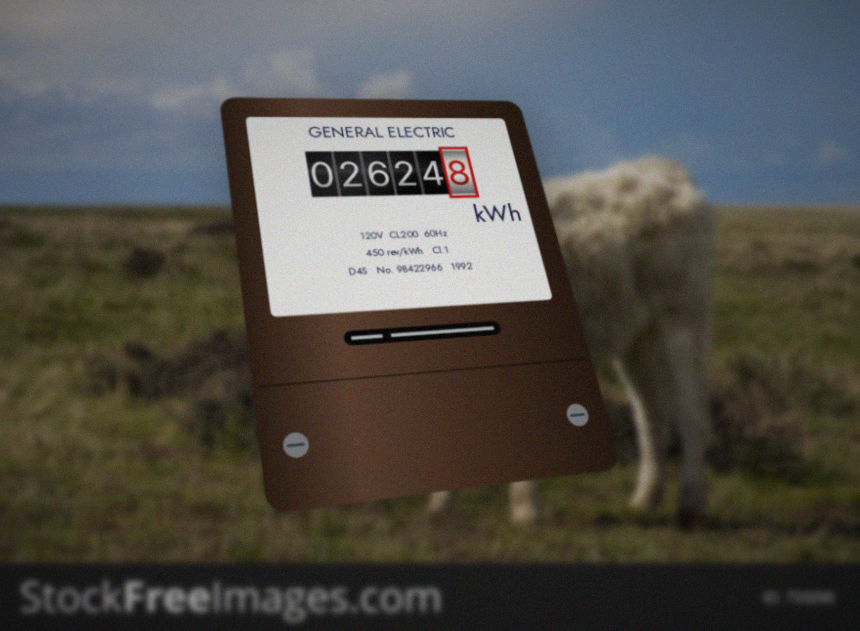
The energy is 2624.8,kWh
